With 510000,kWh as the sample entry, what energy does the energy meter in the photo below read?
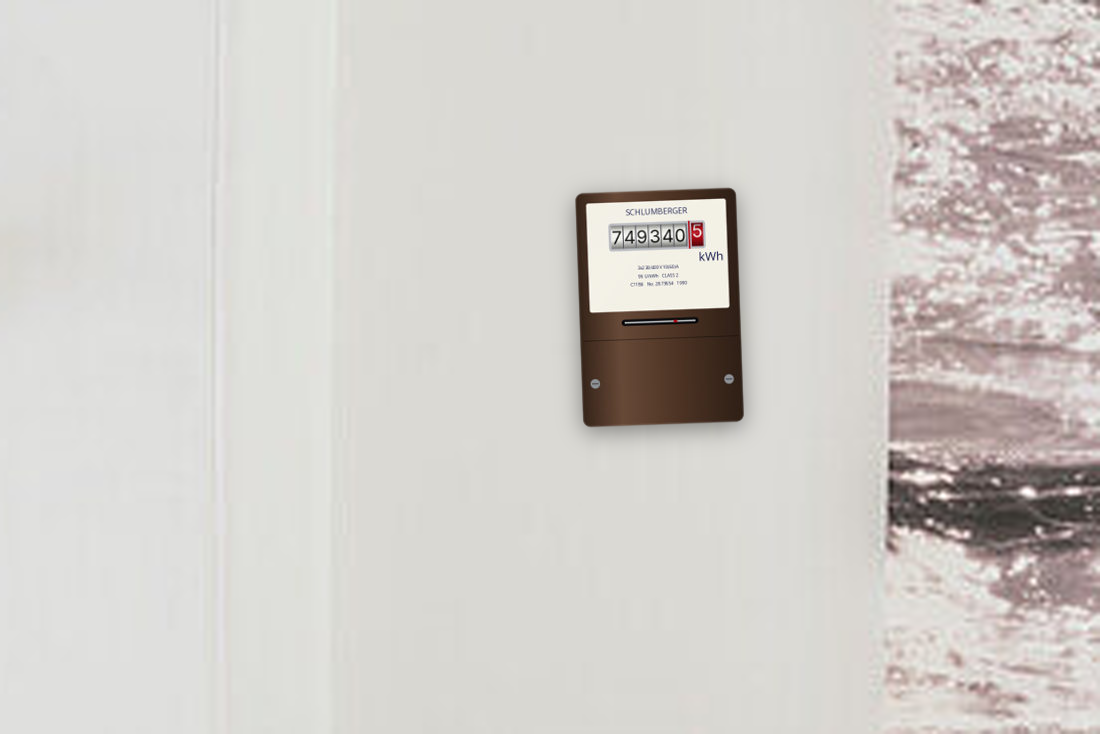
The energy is 749340.5,kWh
